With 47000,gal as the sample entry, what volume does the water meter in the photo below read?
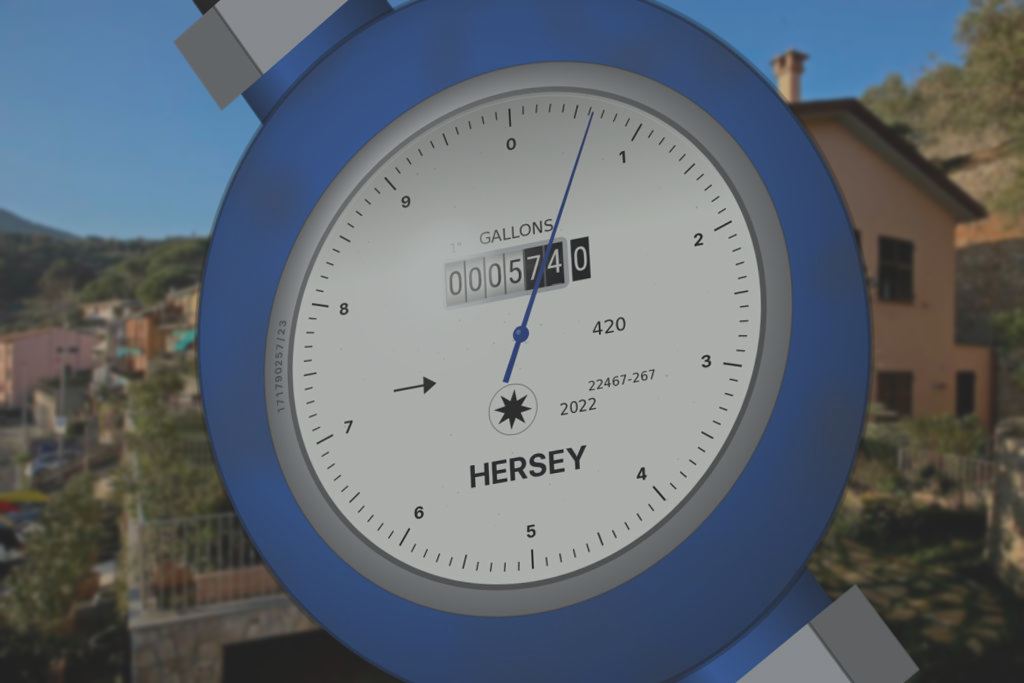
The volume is 5740.6,gal
